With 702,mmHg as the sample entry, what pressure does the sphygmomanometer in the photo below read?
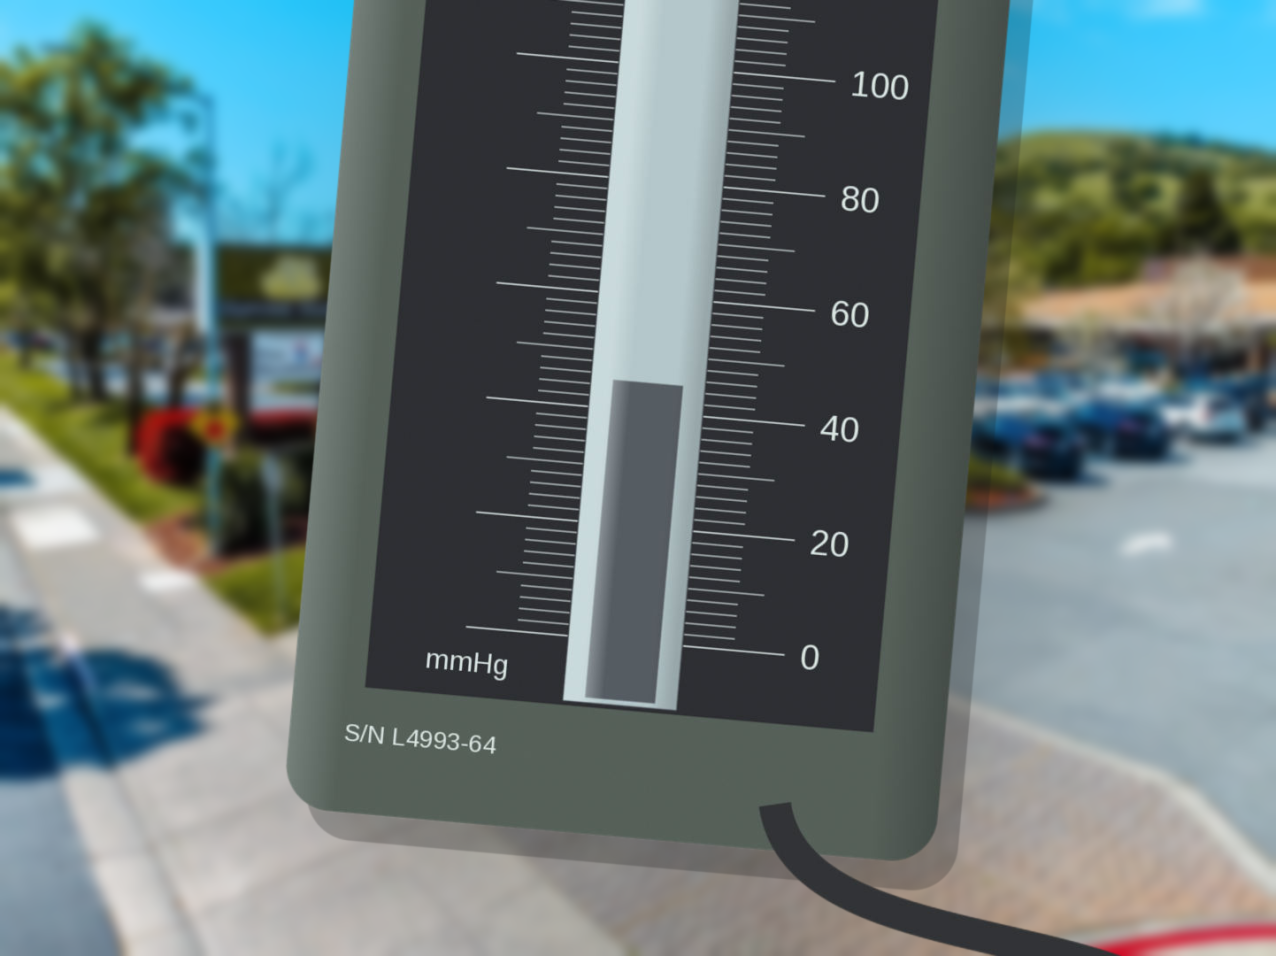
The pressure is 45,mmHg
